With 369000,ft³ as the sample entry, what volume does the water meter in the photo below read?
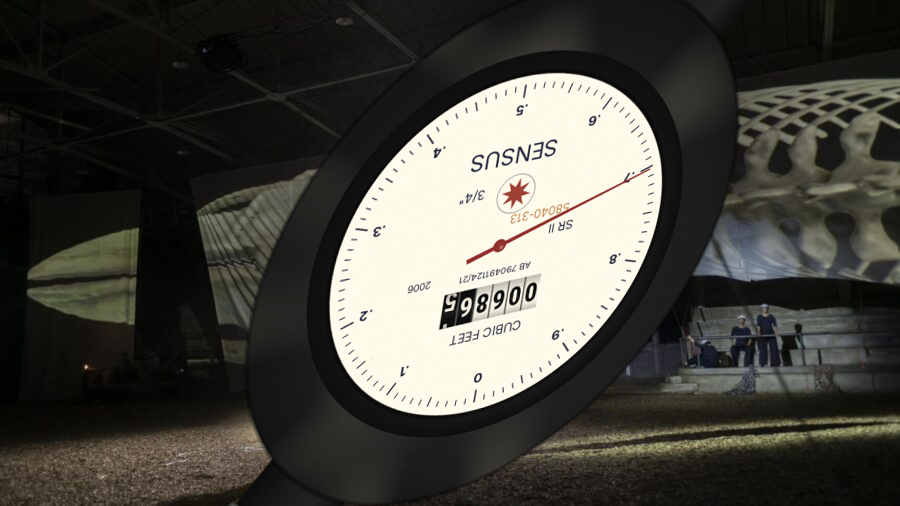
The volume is 6864.70,ft³
